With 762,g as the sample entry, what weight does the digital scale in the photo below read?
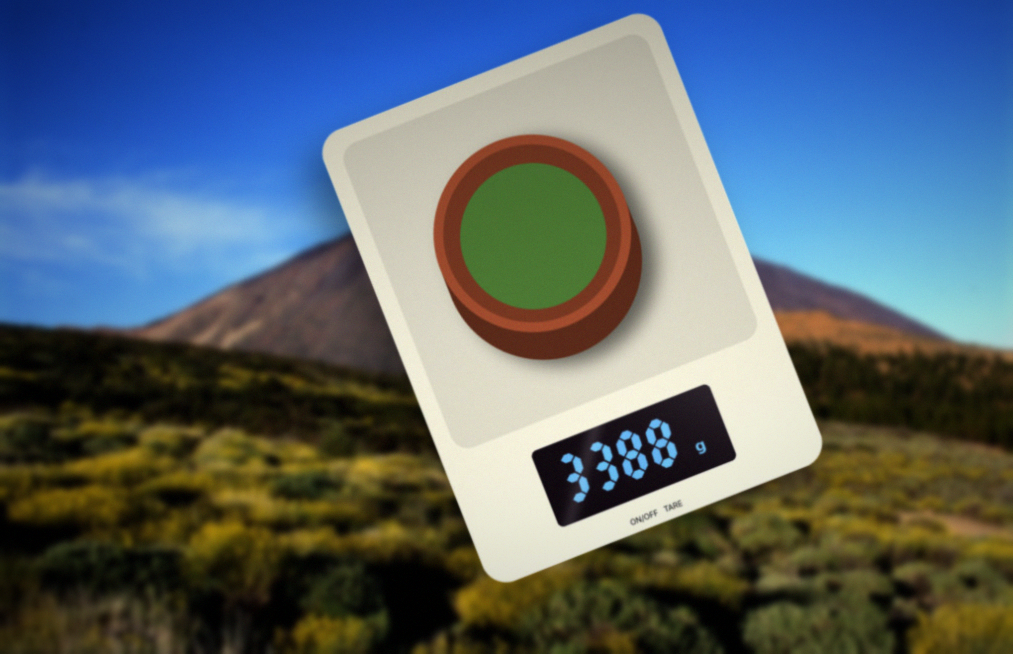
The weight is 3388,g
